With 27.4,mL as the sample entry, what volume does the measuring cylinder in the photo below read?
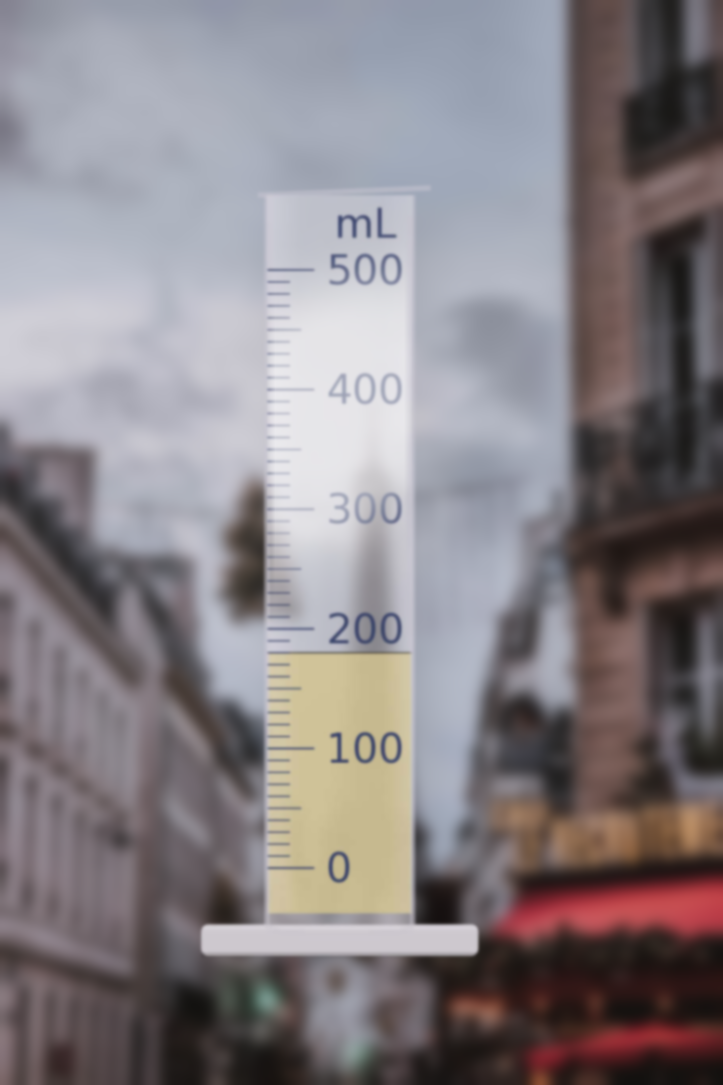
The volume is 180,mL
